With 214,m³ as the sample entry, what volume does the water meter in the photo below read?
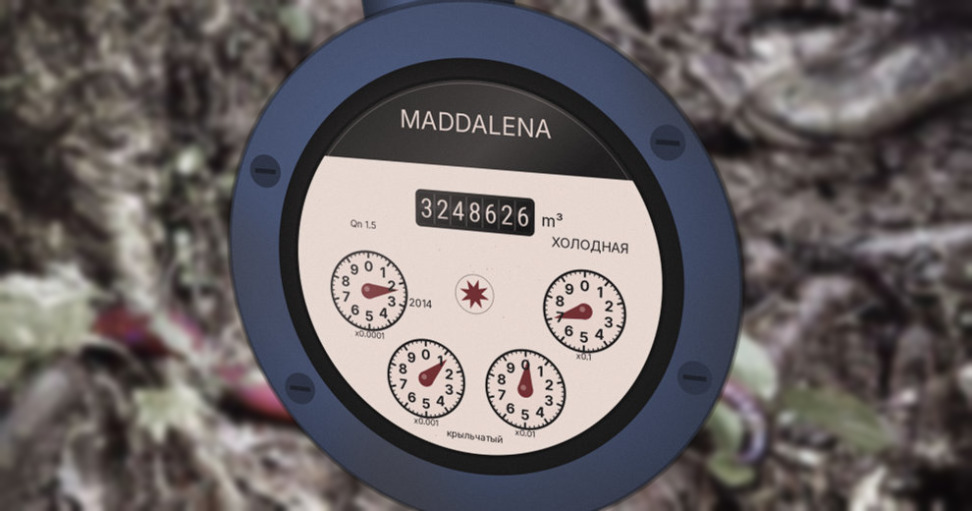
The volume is 3248626.7012,m³
